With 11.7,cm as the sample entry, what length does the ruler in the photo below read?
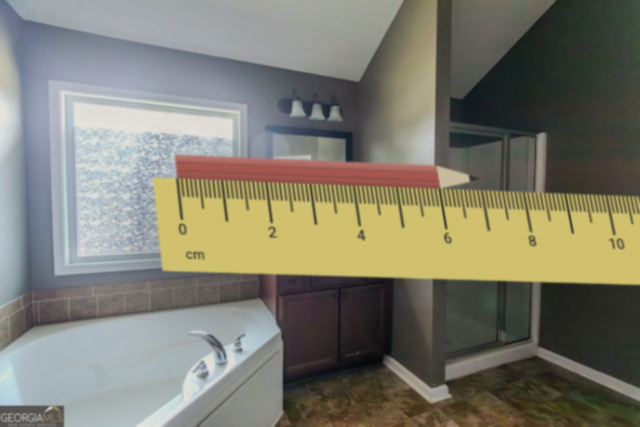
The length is 7,cm
